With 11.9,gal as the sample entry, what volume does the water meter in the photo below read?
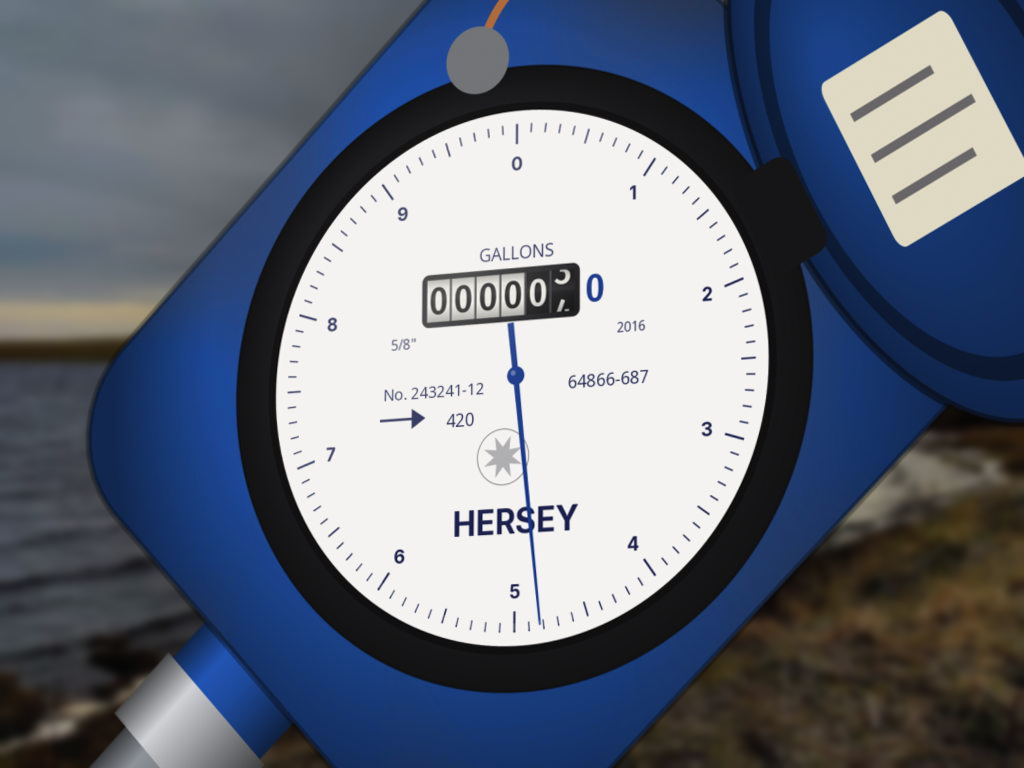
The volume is 34.8,gal
